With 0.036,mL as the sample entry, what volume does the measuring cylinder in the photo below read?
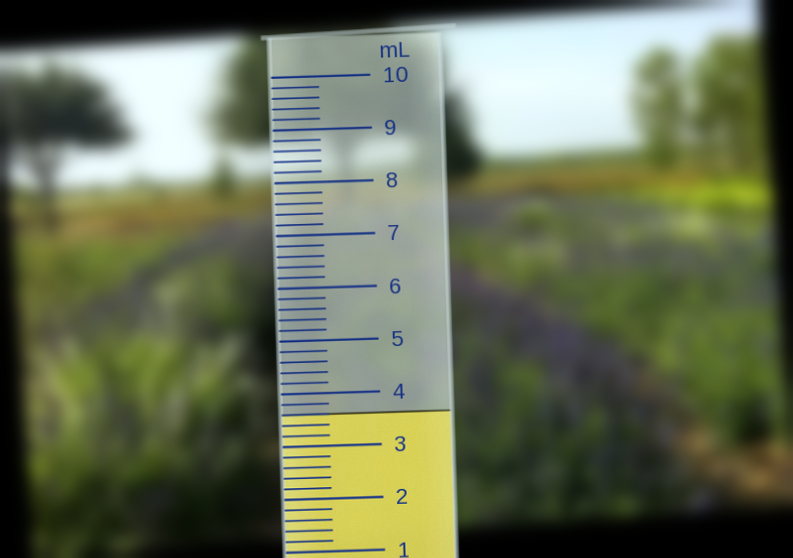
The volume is 3.6,mL
